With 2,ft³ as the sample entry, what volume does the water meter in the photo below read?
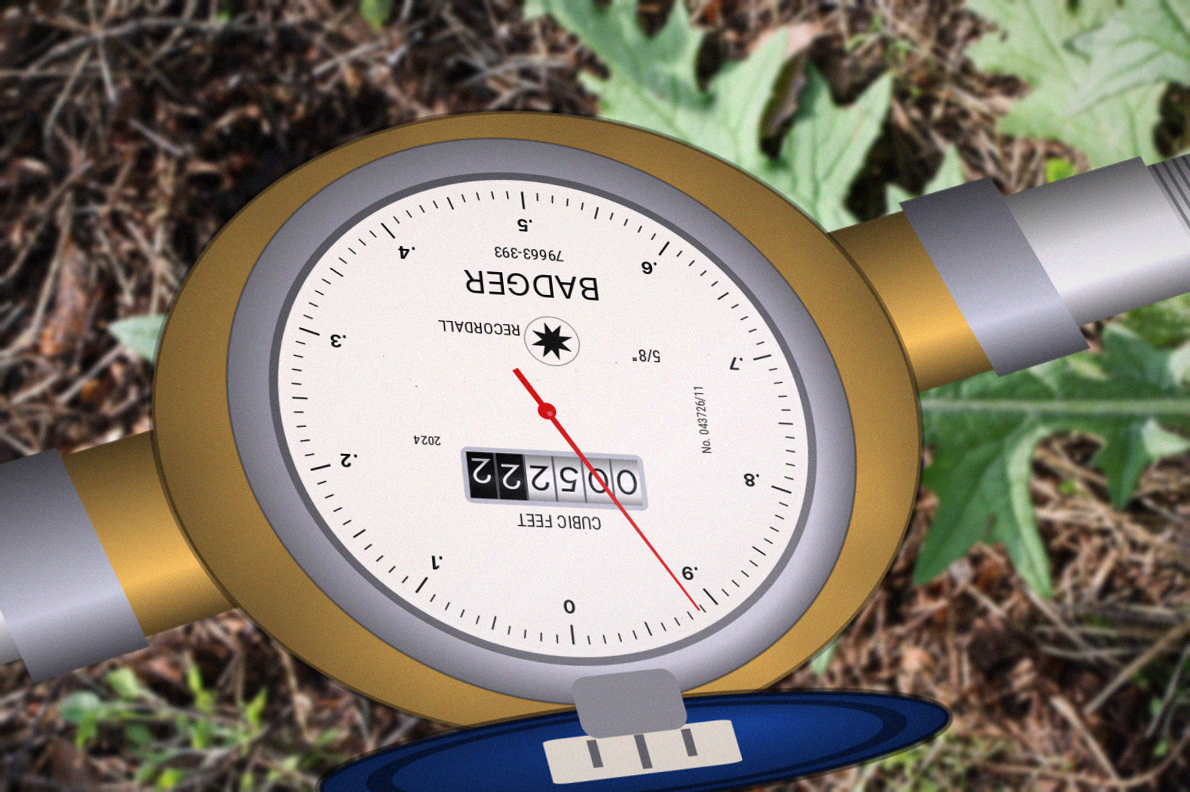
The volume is 5221.91,ft³
